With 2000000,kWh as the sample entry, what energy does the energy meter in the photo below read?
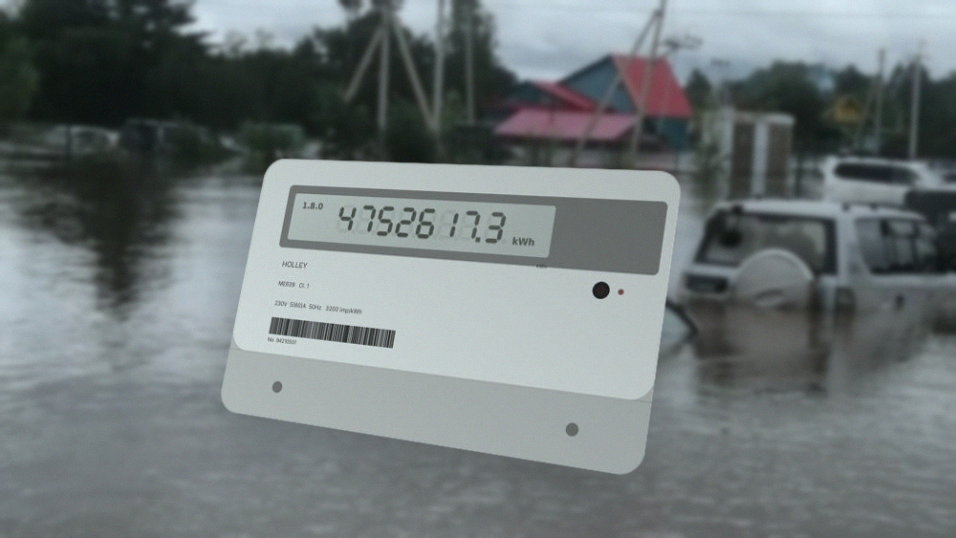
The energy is 4752617.3,kWh
